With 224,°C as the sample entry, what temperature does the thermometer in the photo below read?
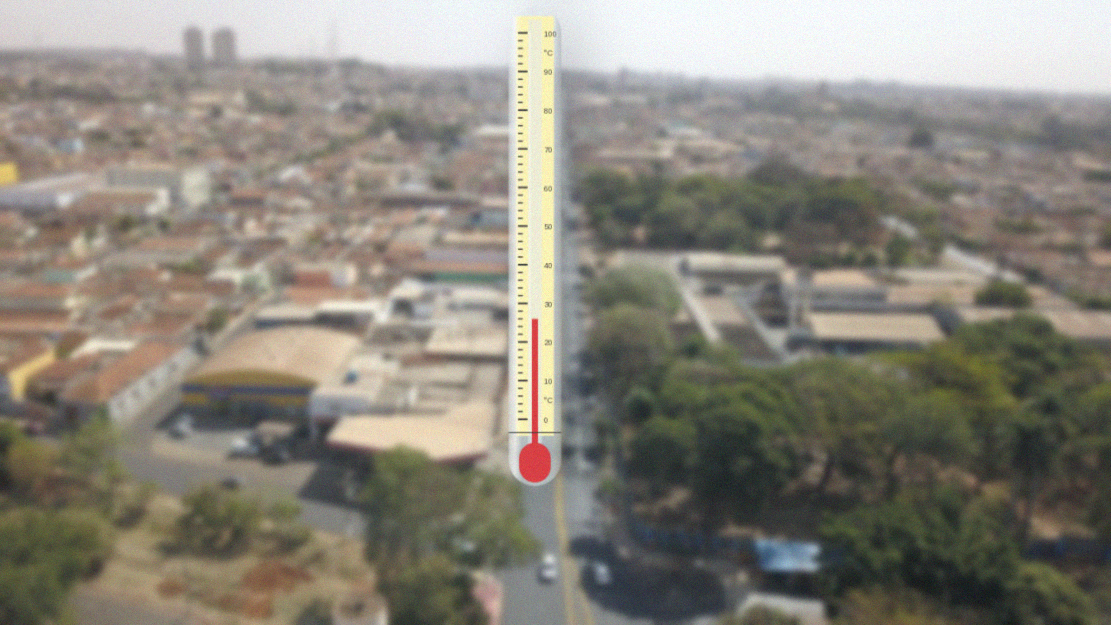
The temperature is 26,°C
